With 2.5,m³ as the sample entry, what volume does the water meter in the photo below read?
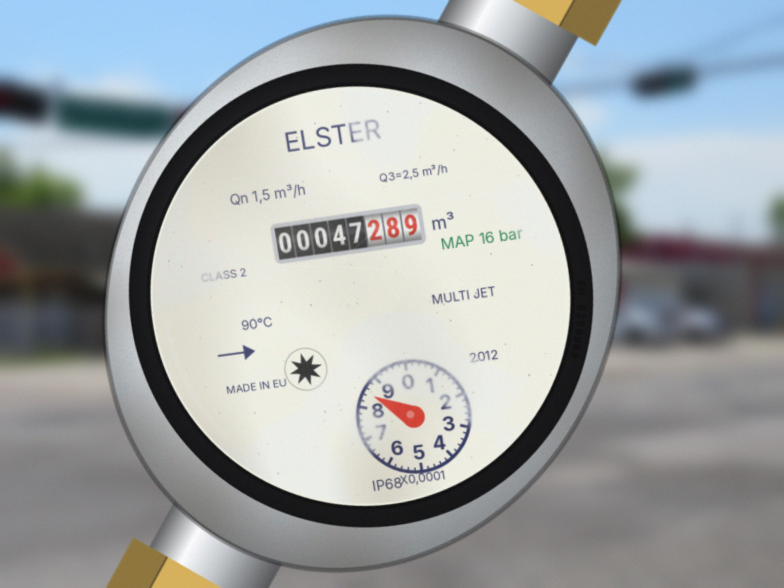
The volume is 47.2898,m³
